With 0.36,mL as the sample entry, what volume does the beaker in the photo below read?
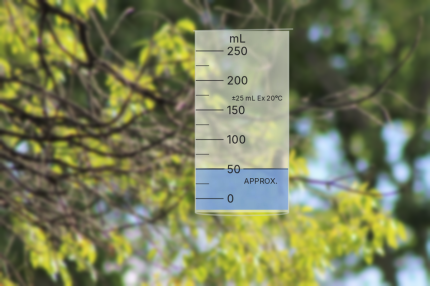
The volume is 50,mL
